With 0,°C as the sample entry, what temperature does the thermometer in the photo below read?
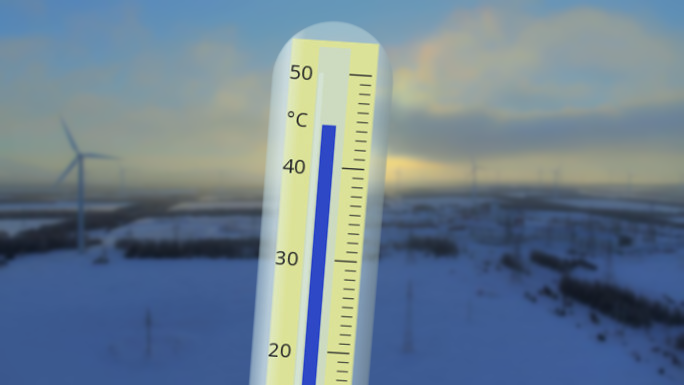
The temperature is 44.5,°C
